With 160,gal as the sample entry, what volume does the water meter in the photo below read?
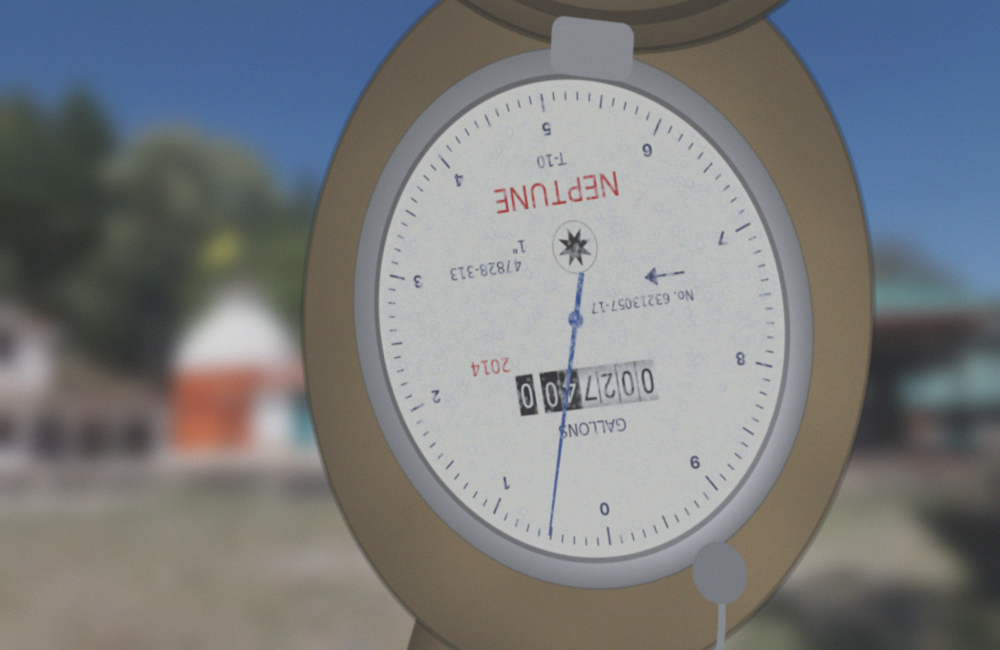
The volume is 27400.5,gal
